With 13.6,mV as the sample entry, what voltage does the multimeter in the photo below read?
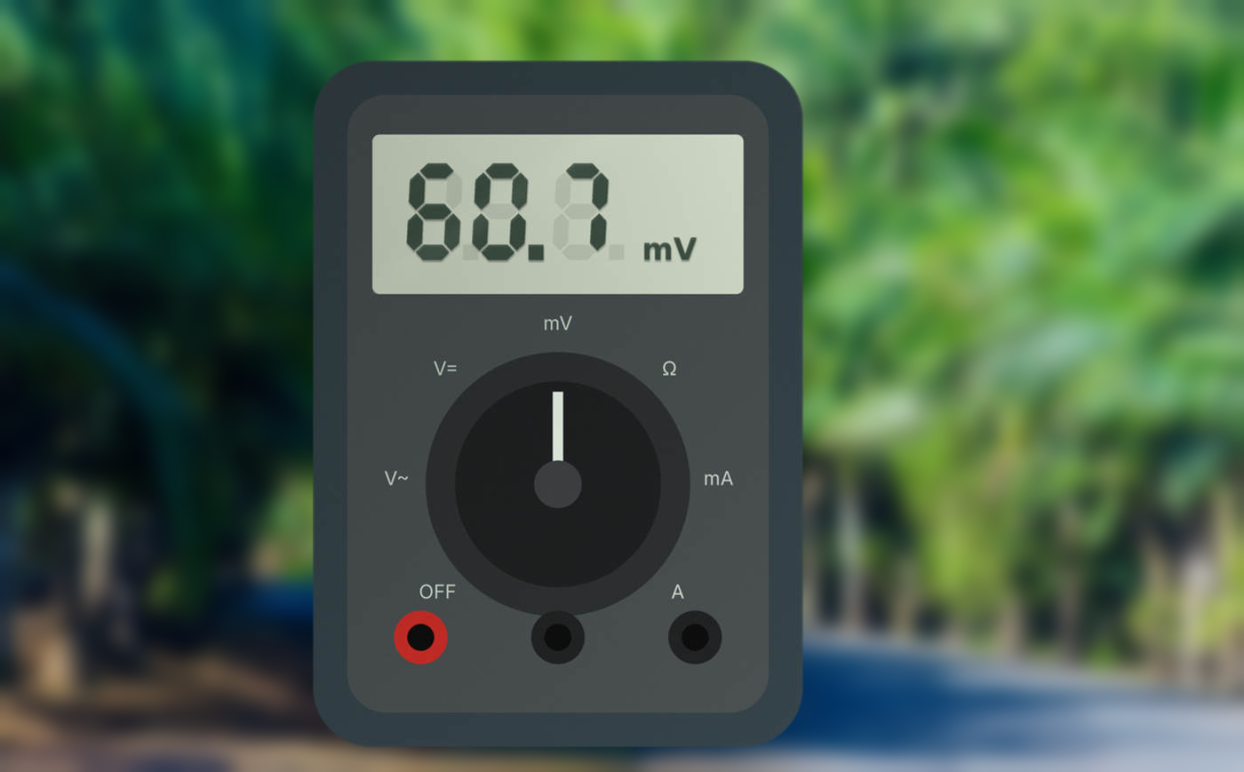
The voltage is 60.7,mV
